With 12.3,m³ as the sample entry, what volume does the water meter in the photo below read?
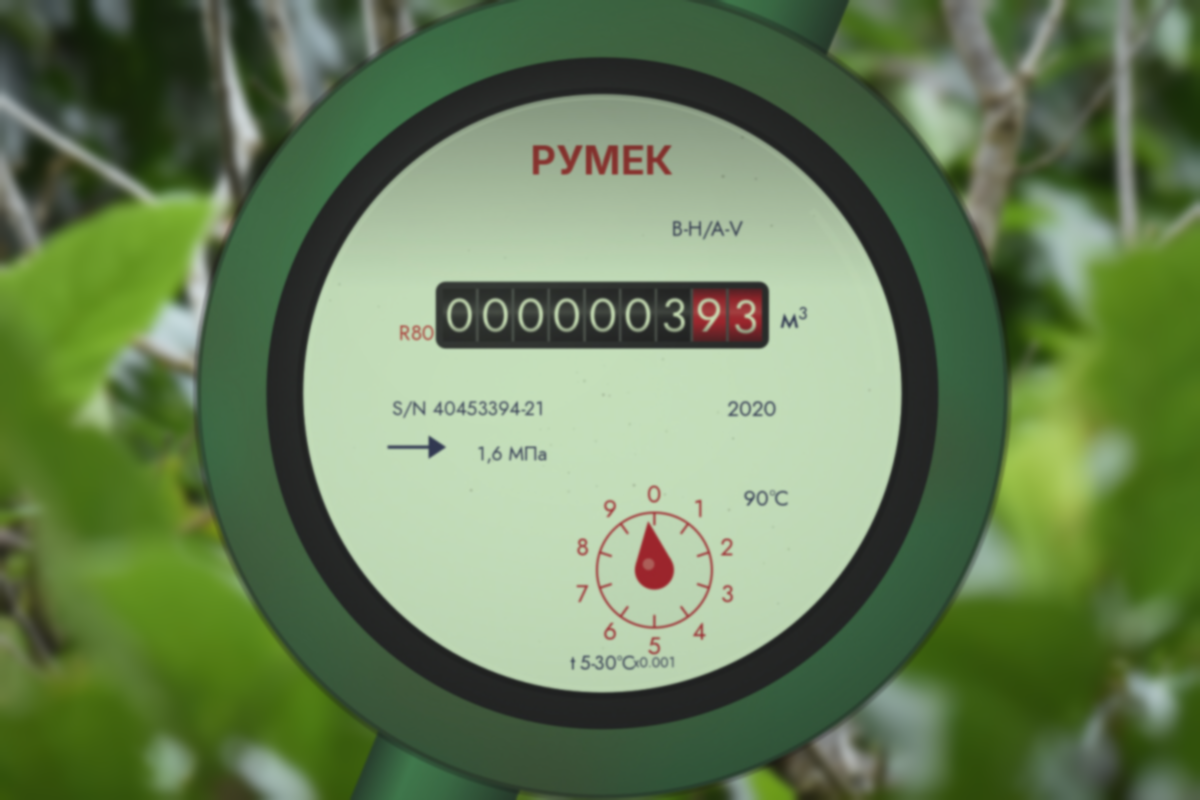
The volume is 3.929,m³
